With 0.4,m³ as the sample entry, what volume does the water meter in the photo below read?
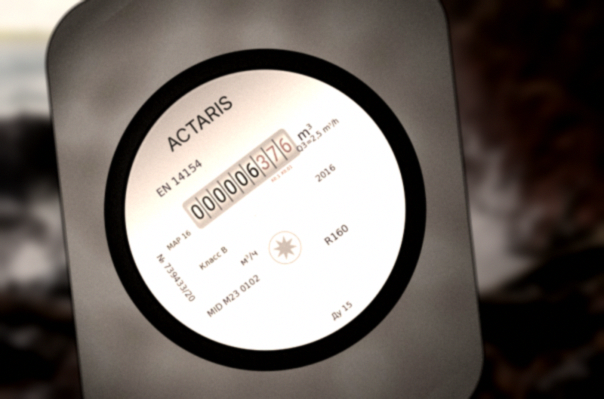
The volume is 6.376,m³
